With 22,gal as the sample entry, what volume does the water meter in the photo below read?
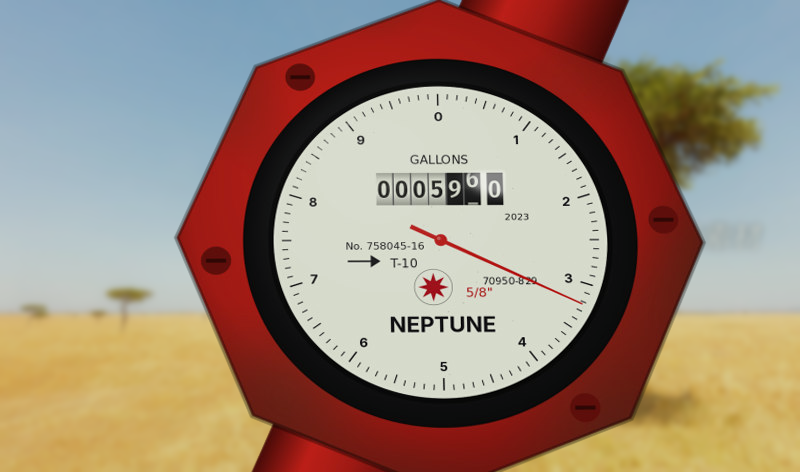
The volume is 5963.2,gal
